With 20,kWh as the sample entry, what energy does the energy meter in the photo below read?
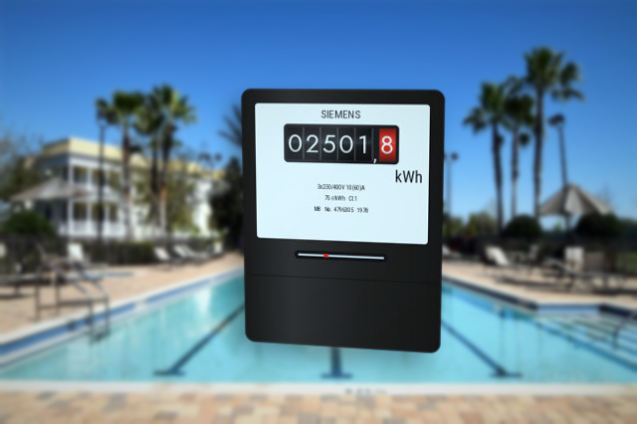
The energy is 2501.8,kWh
